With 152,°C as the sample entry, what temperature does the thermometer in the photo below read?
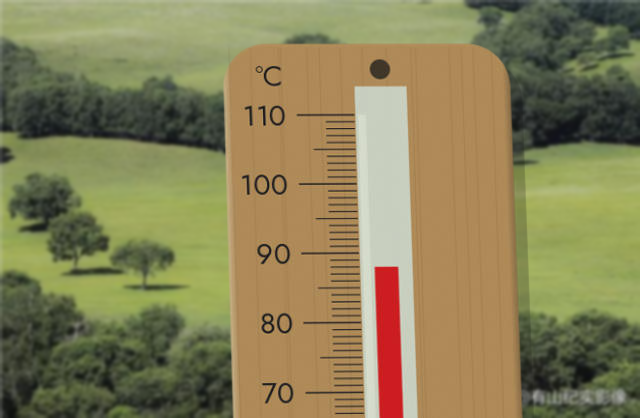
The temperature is 88,°C
